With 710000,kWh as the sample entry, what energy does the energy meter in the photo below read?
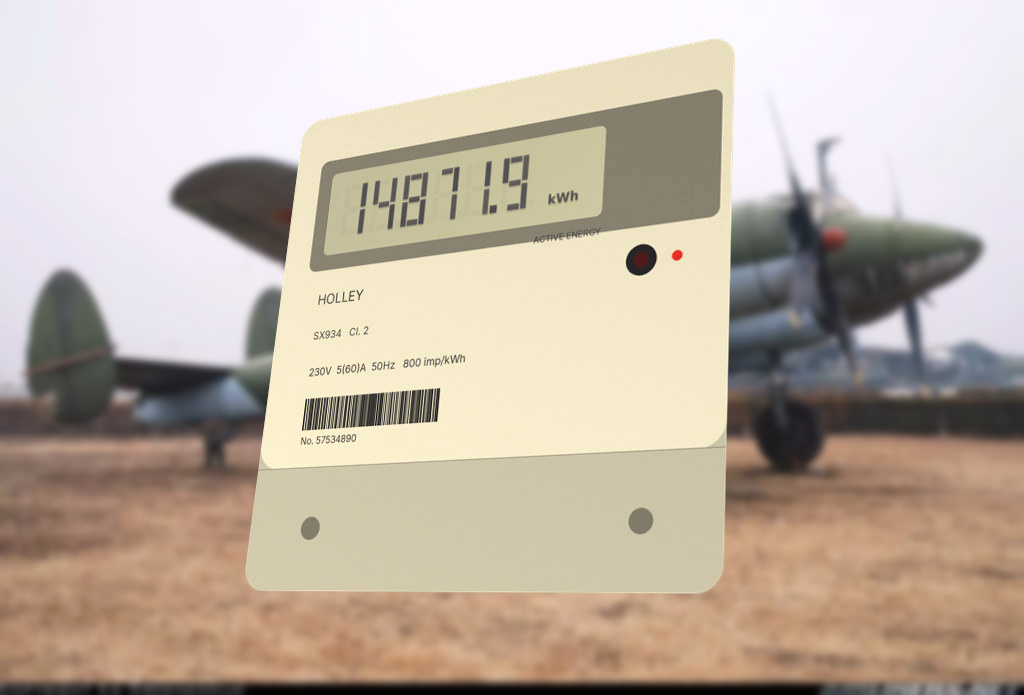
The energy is 14871.9,kWh
